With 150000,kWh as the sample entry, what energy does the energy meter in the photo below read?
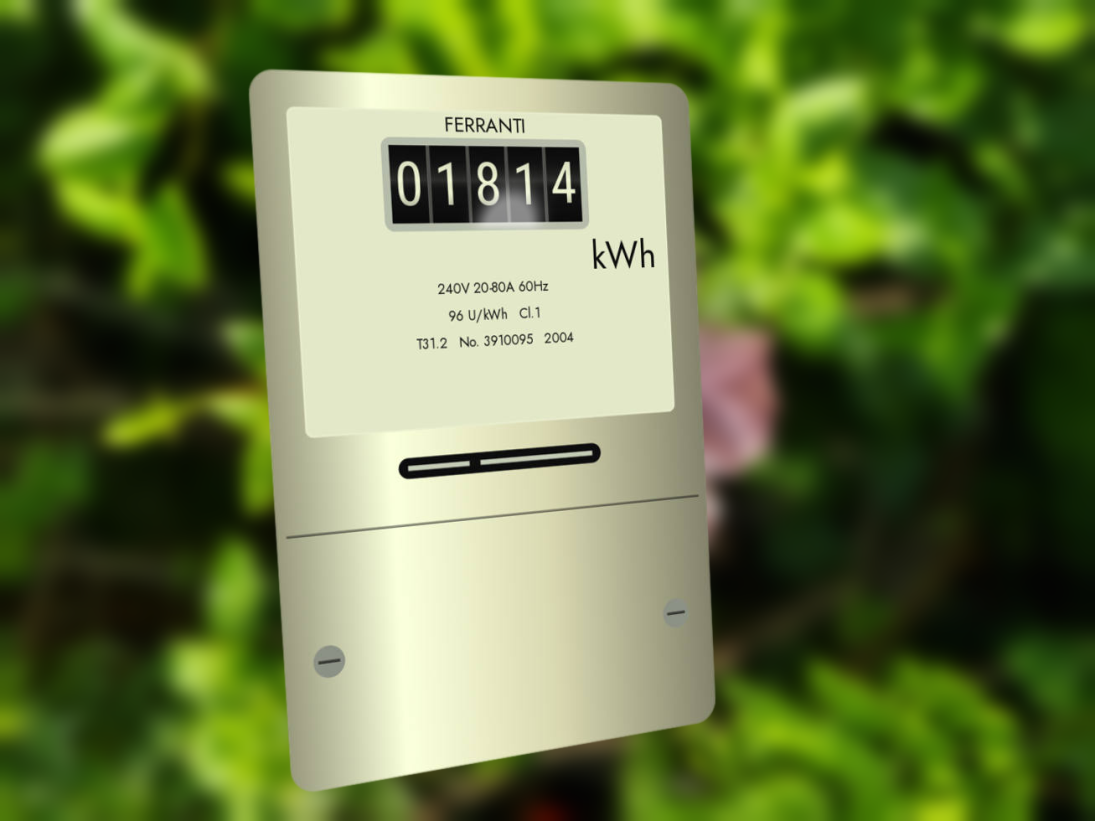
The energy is 1814,kWh
